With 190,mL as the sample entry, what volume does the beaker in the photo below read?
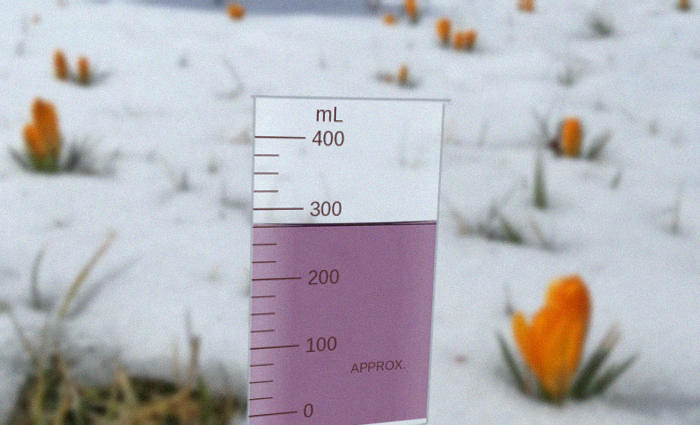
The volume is 275,mL
